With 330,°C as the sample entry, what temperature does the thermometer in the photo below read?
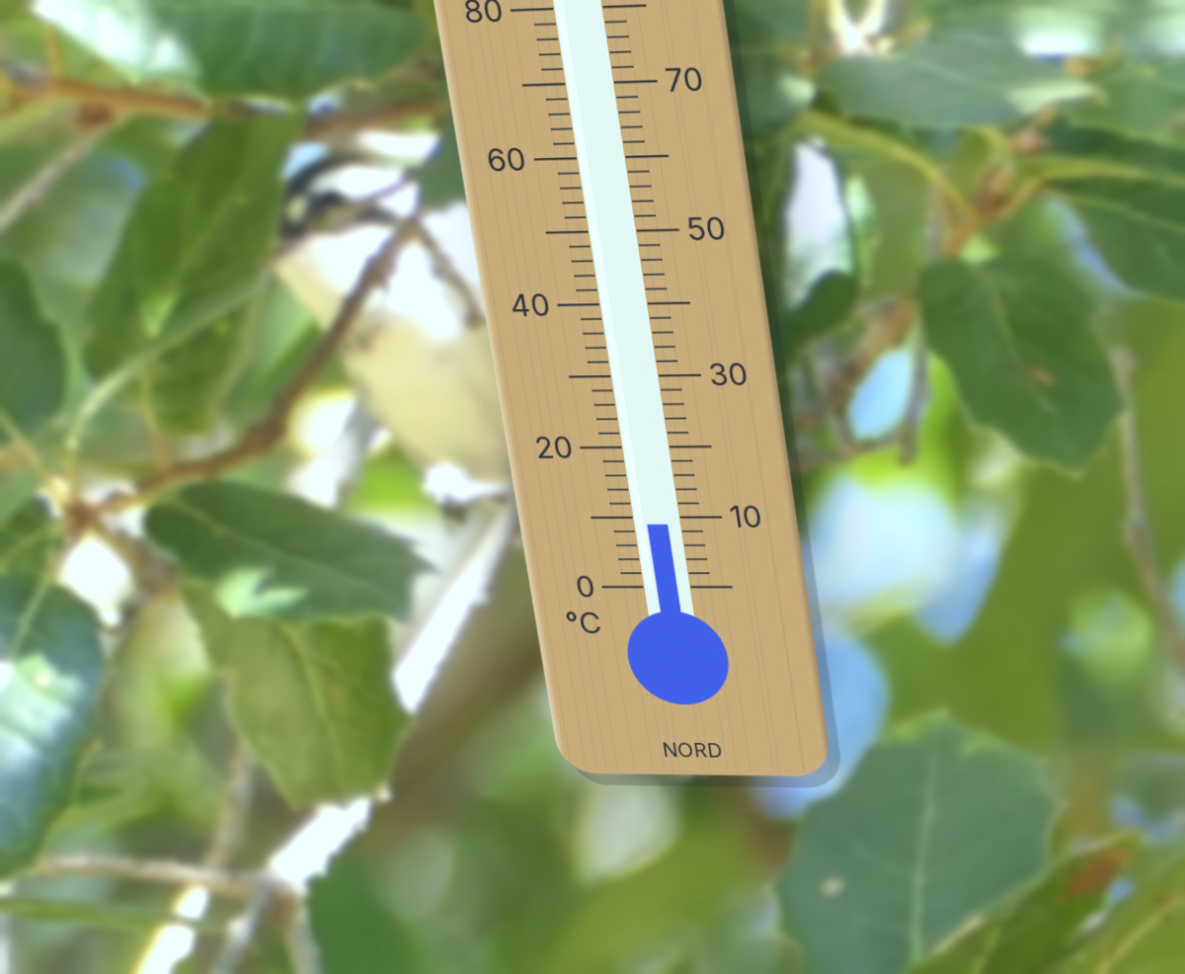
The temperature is 9,°C
